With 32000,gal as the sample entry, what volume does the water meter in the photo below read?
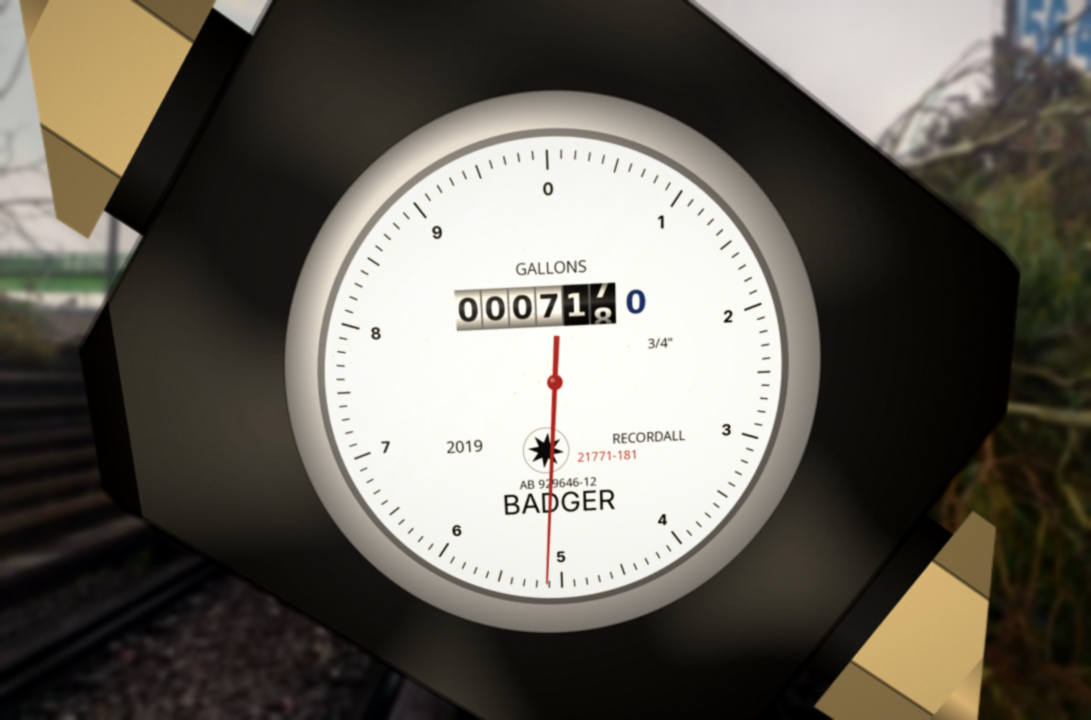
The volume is 7175.1,gal
